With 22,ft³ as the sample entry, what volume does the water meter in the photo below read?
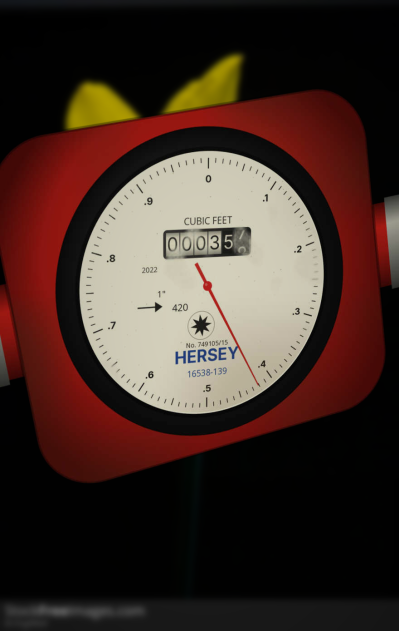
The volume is 357.42,ft³
